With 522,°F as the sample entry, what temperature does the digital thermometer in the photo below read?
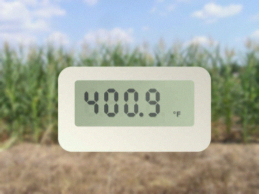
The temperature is 400.9,°F
